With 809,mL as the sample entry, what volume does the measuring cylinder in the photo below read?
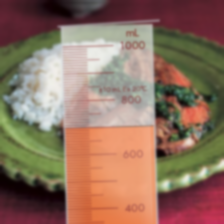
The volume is 700,mL
